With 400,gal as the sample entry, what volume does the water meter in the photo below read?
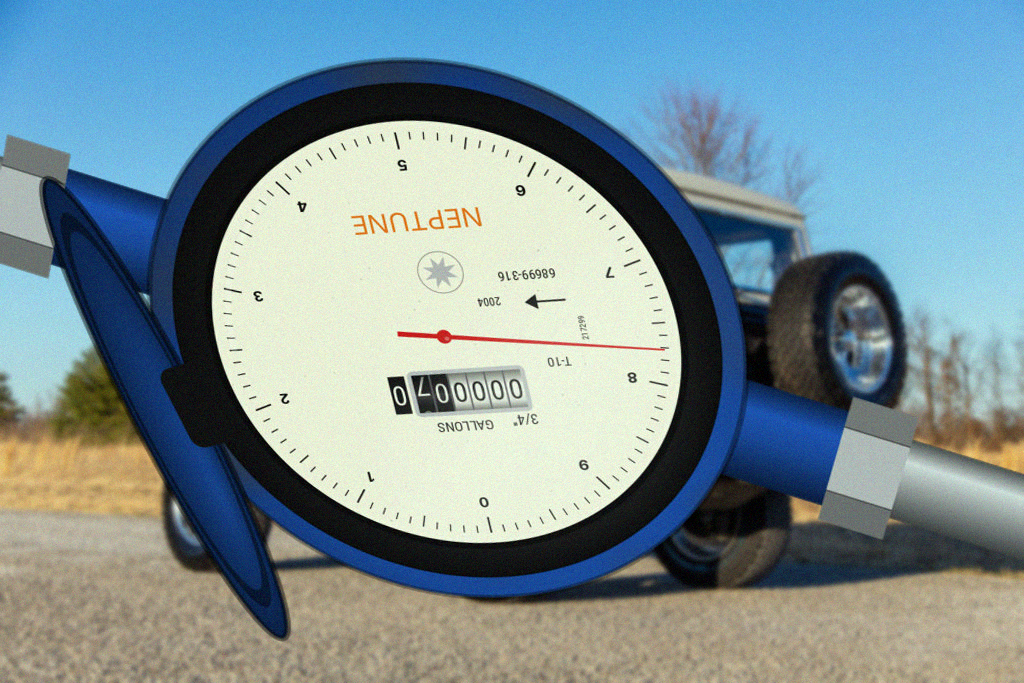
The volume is 67.7,gal
